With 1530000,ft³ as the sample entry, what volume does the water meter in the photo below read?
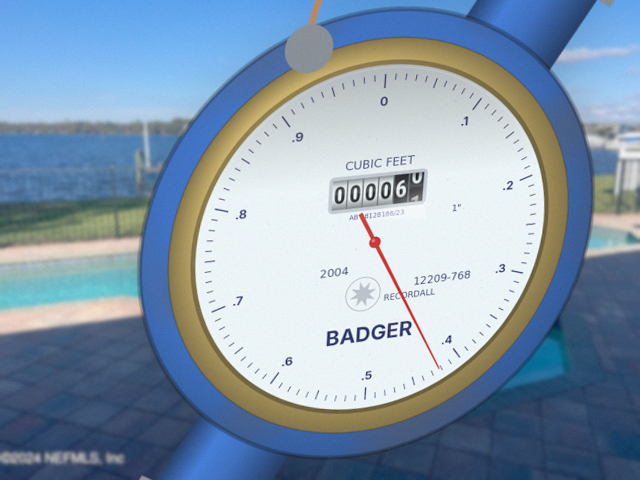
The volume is 60.42,ft³
